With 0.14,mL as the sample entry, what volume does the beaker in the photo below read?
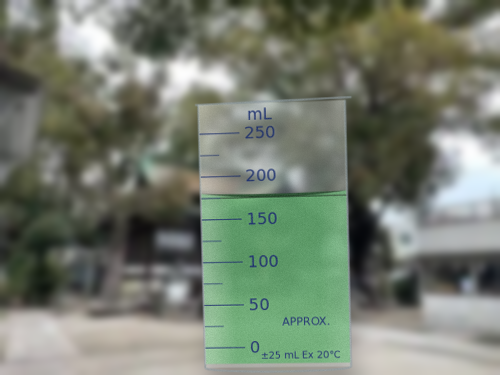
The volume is 175,mL
